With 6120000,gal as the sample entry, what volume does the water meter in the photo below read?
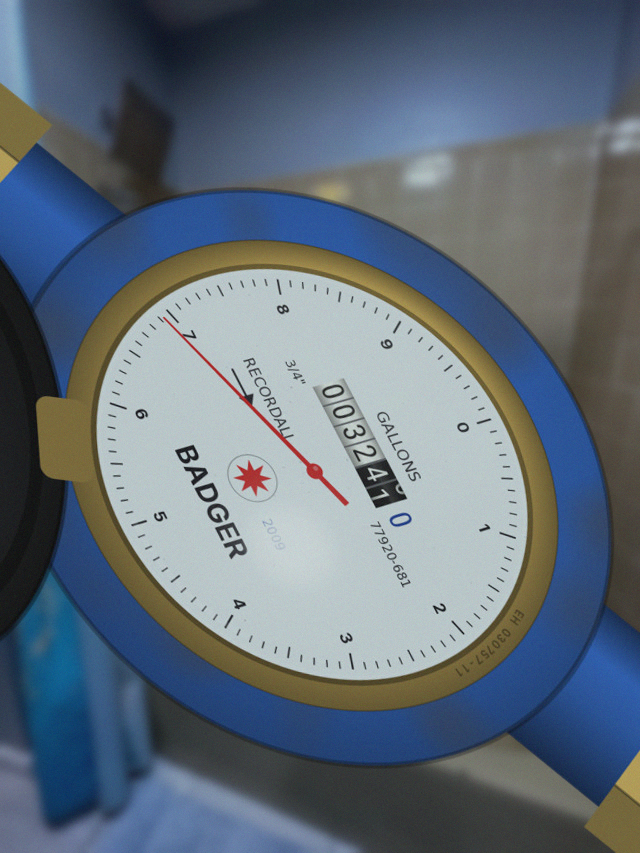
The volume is 32406.9,gal
